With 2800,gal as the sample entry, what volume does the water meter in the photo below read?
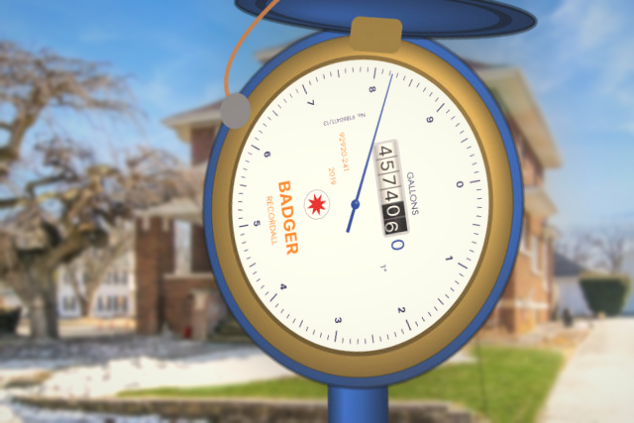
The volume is 4574058.2,gal
